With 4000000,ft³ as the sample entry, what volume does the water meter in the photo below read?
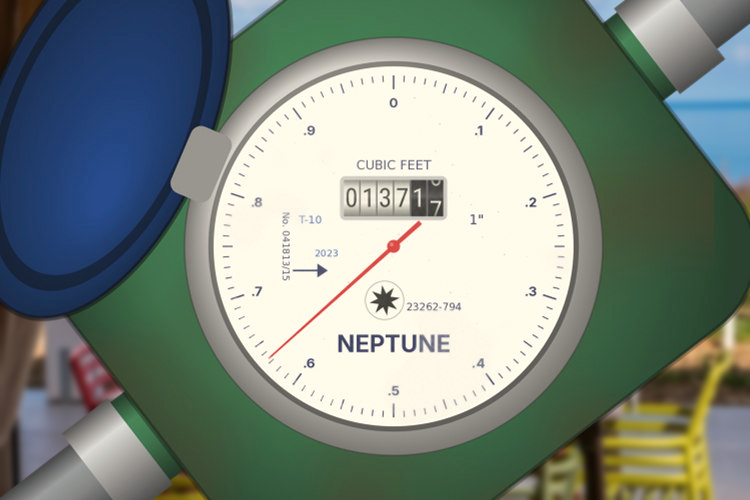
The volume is 13716.63,ft³
